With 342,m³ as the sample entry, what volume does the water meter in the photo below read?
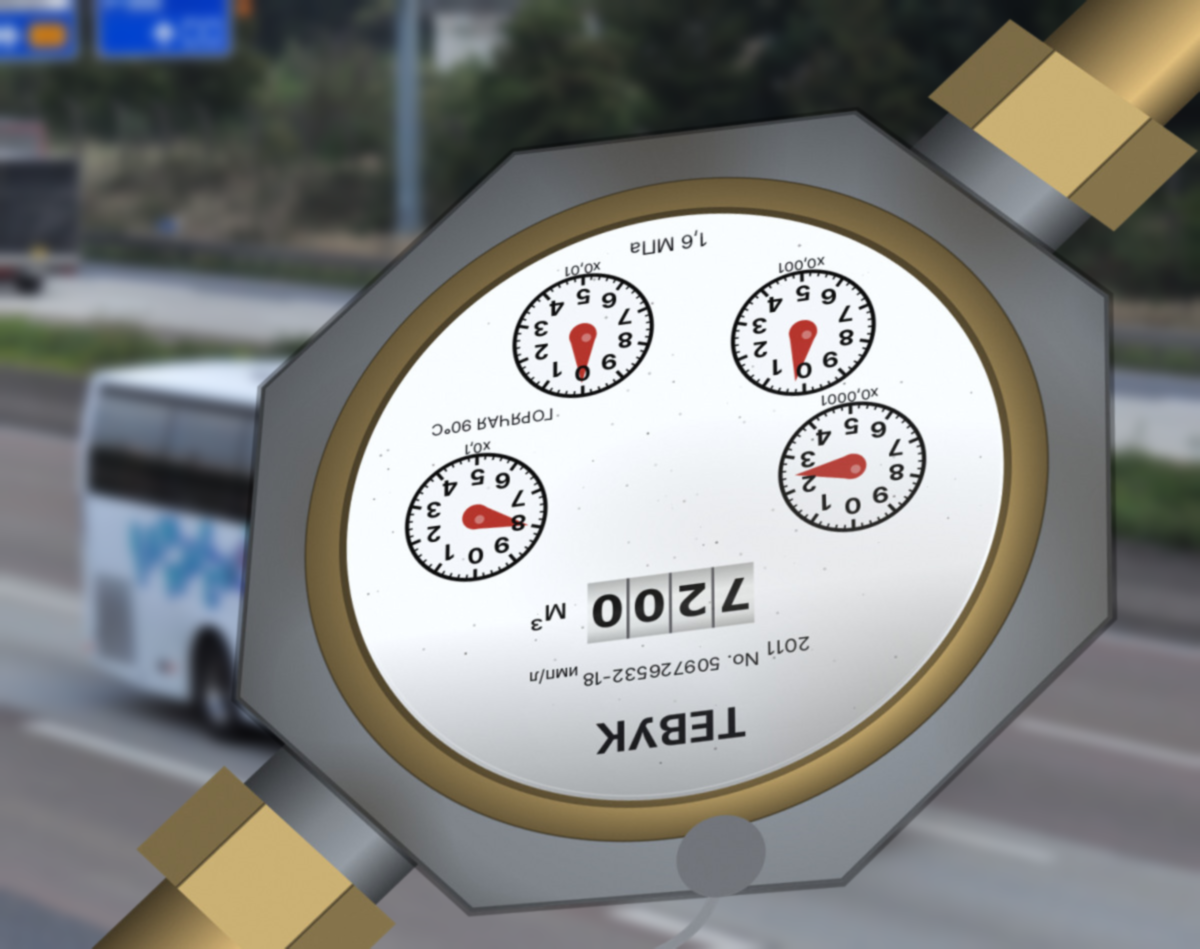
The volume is 7200.8002,m³
